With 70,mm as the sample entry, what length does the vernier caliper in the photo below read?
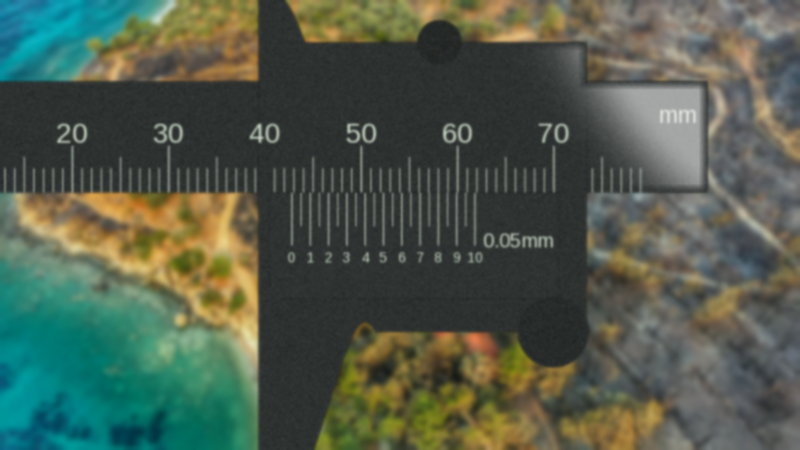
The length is 42.8,mm
